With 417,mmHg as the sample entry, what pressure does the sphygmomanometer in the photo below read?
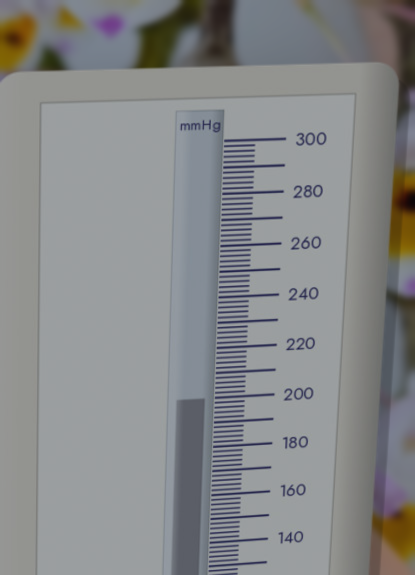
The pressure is 200,mmHg
